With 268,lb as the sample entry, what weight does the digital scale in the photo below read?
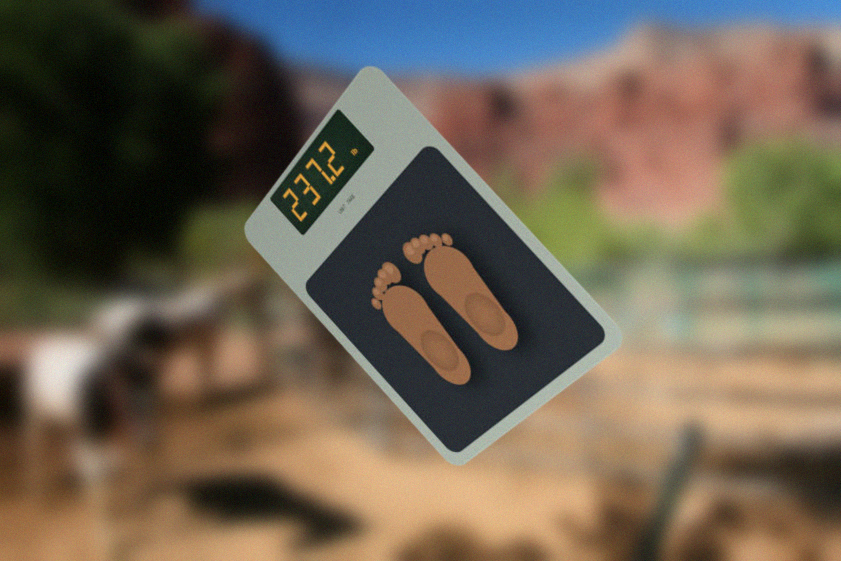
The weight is 237.2,lb
